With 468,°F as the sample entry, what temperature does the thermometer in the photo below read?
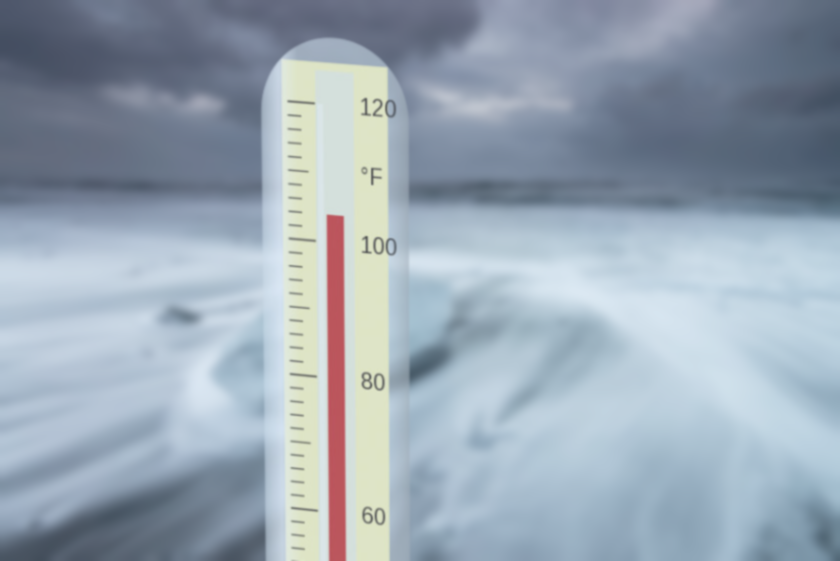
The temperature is 104,°F
